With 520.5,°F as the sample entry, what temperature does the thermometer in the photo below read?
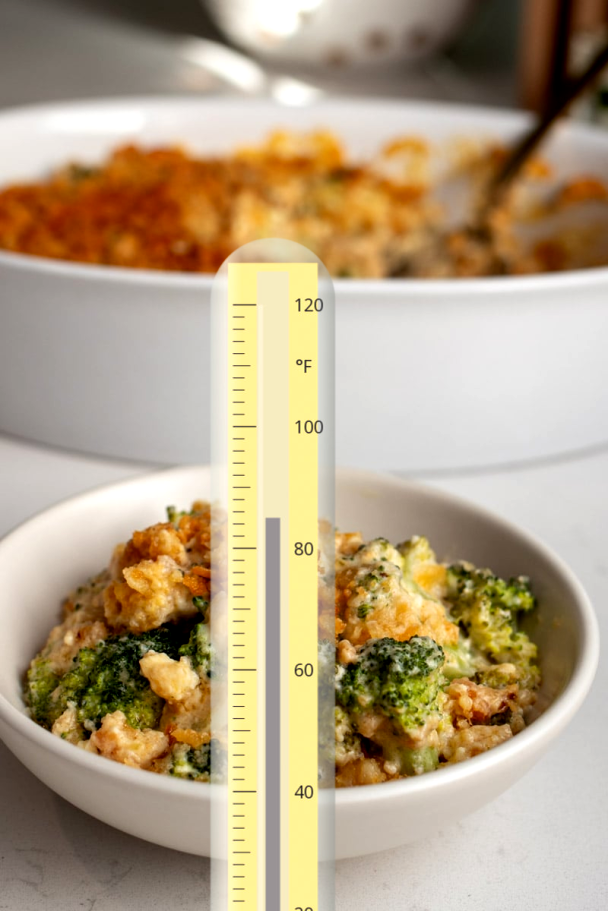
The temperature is 85,°F
